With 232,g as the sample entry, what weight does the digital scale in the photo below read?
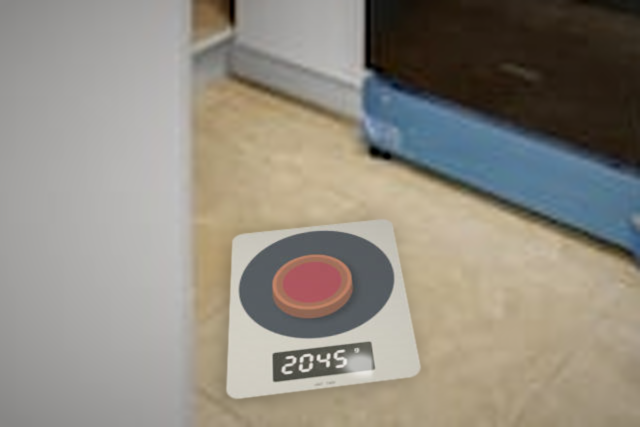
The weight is 2045,g
